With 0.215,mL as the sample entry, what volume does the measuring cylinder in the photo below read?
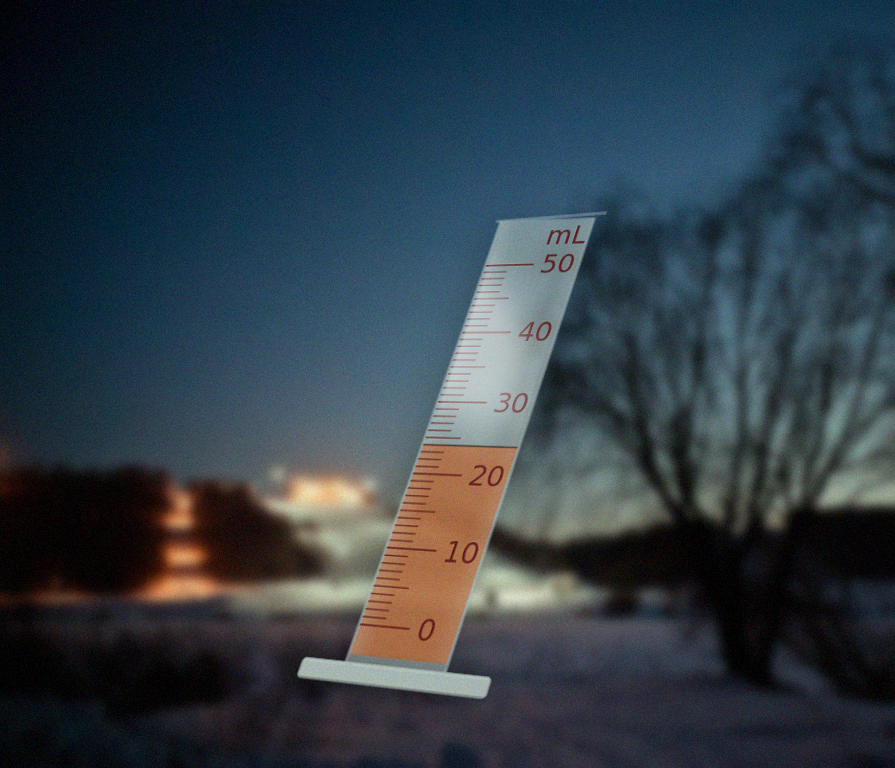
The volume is 24,mL
